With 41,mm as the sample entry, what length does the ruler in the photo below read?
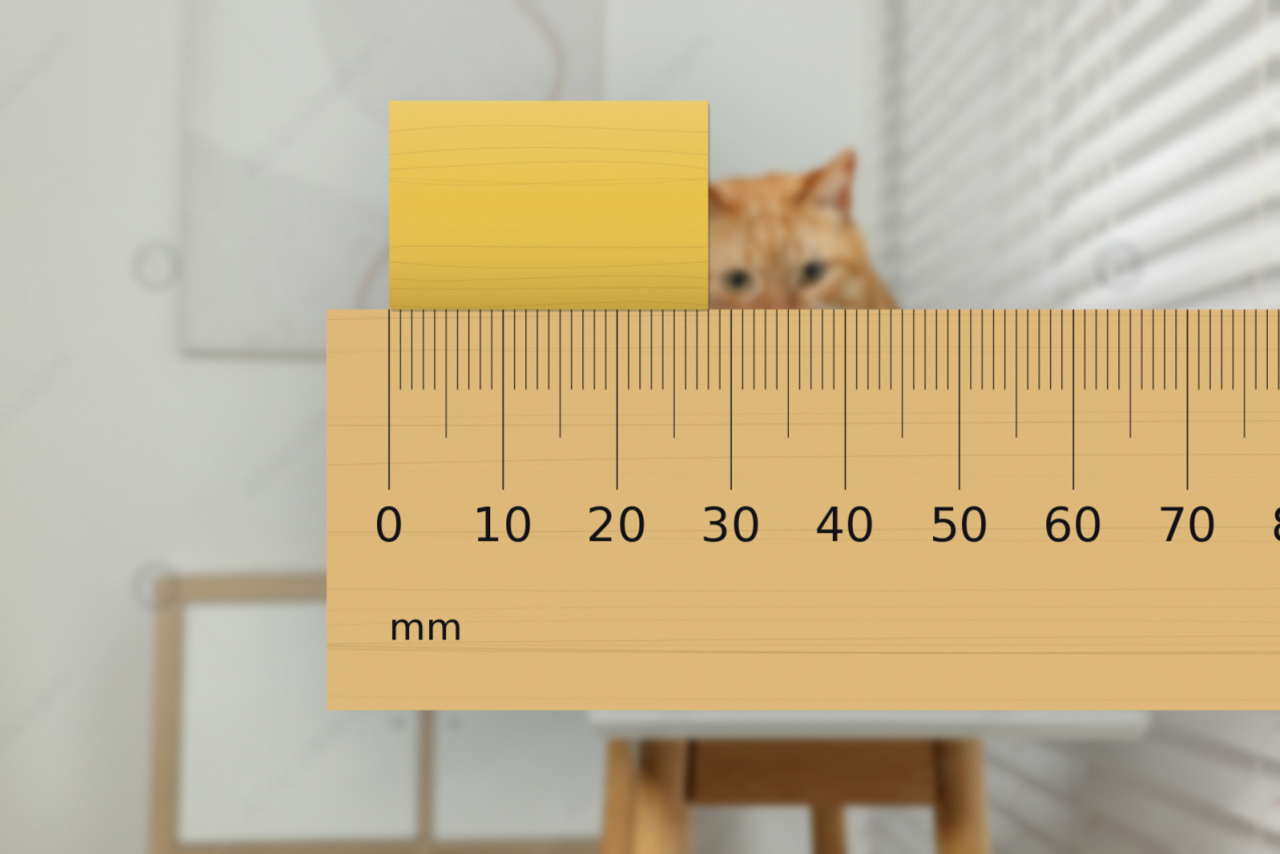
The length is 28,mm
